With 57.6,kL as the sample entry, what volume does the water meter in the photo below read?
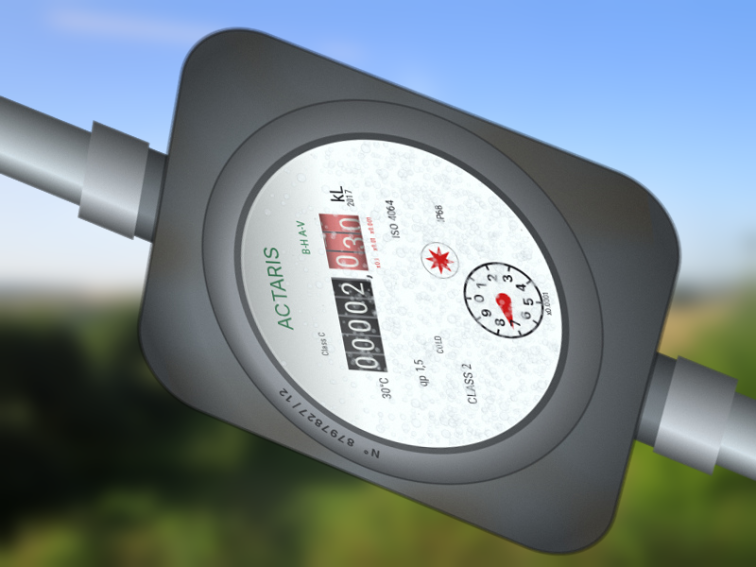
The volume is 2.0297,kL
